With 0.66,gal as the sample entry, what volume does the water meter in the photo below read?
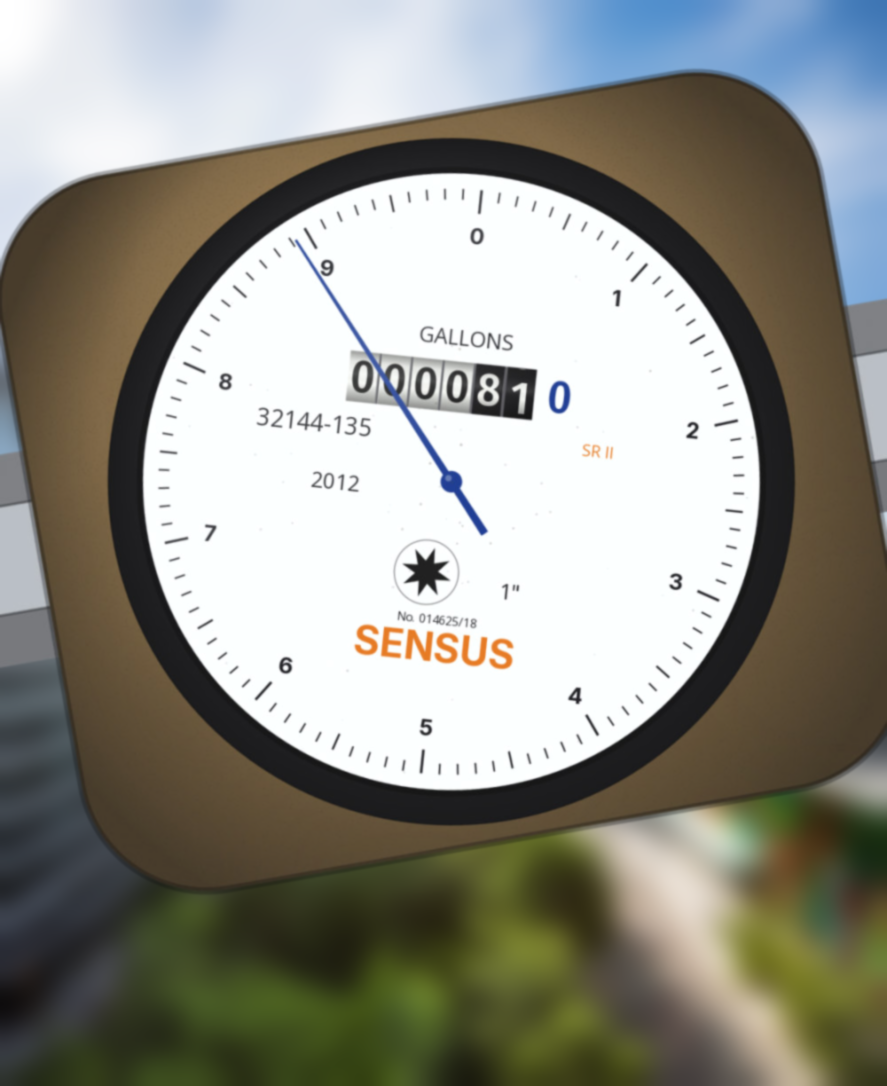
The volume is 808.9,gal
